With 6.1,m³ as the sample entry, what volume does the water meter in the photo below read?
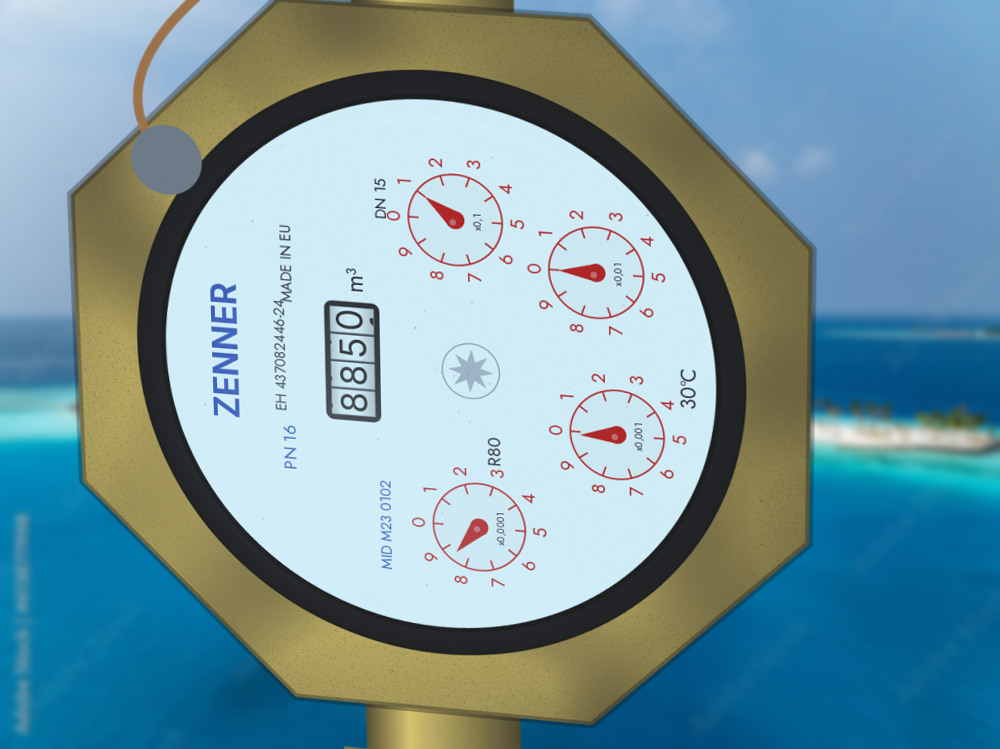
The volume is 8850.0998,m³
